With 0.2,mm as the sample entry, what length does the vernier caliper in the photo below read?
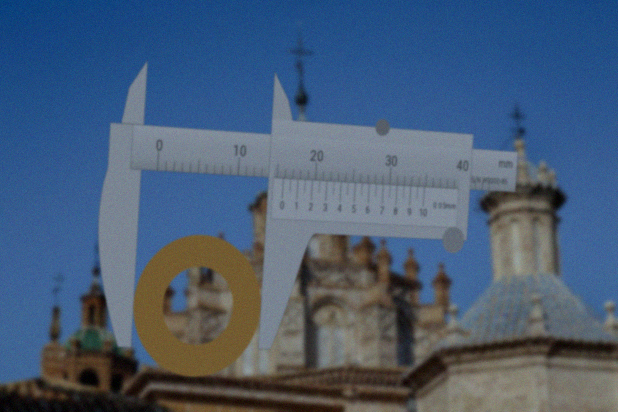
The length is 15.8,mm
